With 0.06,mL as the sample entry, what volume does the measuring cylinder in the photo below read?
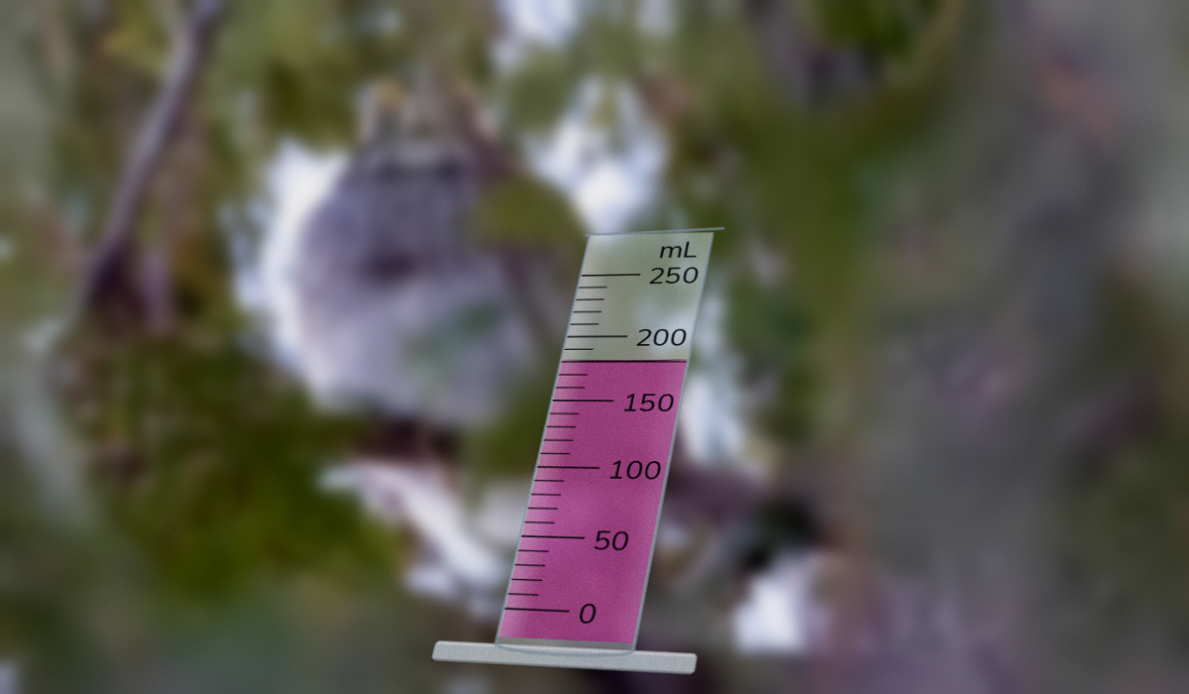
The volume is 180,mL
